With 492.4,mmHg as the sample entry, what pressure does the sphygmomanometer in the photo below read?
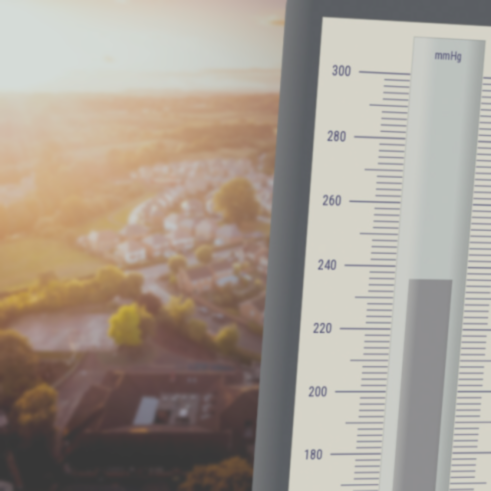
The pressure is 236,mmHg
